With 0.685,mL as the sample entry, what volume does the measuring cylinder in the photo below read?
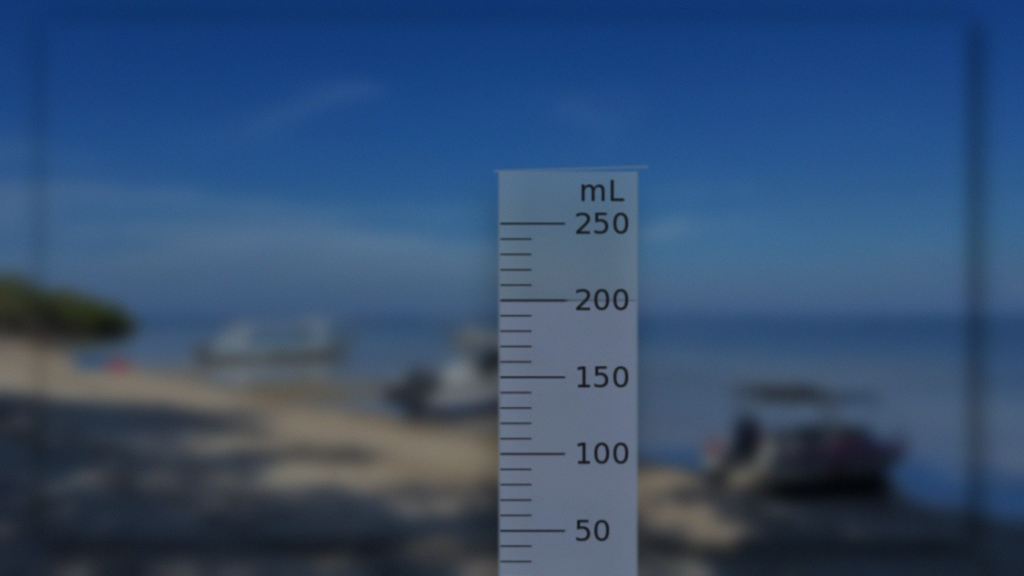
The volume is 200,mL
